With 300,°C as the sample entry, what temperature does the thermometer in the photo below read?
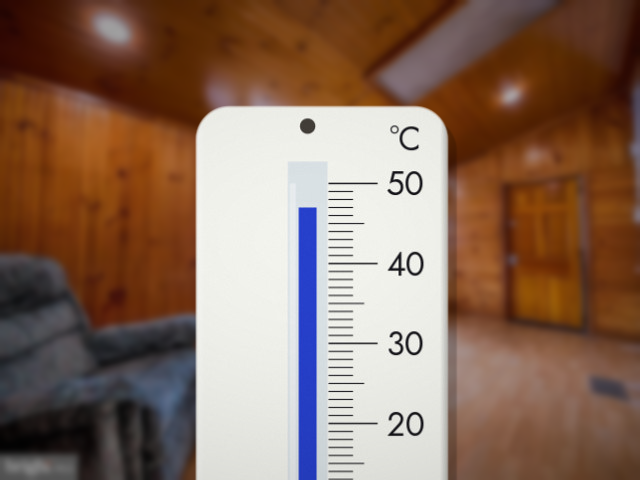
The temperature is 47,°C
